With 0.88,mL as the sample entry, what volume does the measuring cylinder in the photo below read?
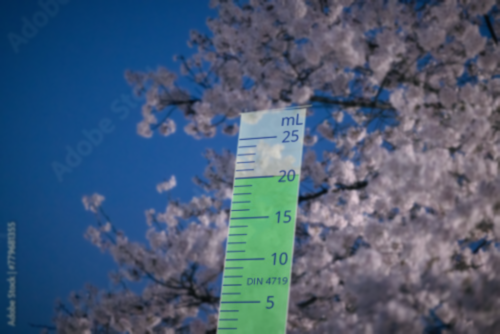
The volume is 20,mL
